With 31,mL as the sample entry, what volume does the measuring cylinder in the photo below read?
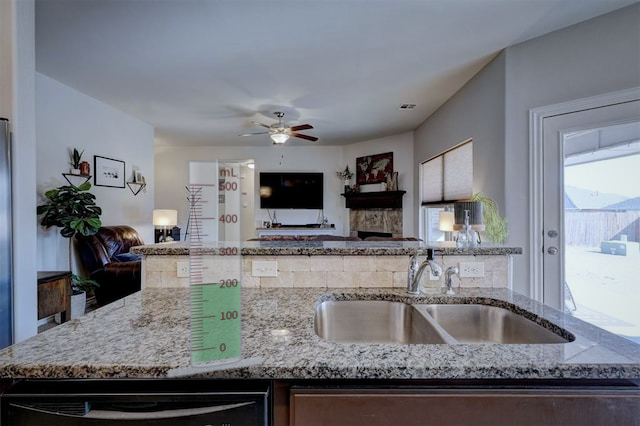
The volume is 200,mL
